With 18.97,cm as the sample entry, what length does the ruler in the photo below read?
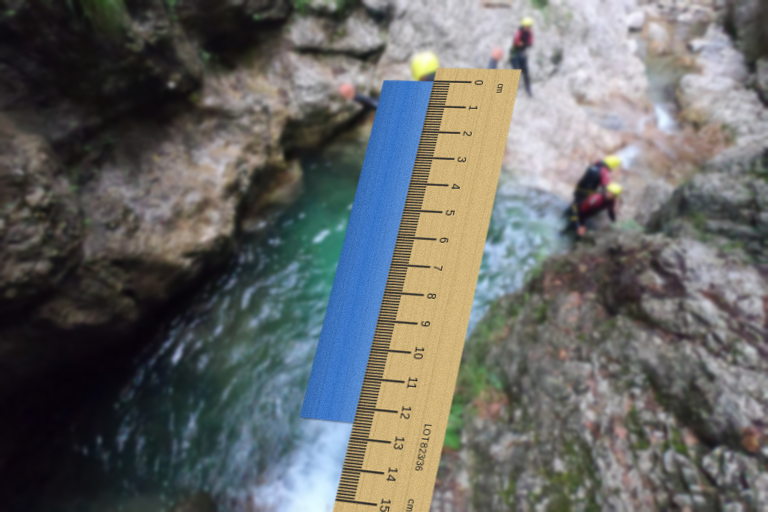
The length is 12.5,cm
